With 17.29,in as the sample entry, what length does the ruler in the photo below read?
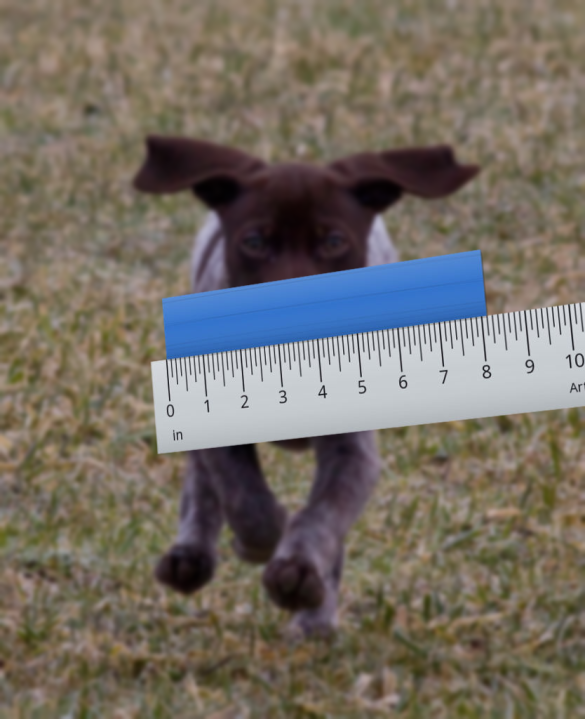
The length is 8.125,in
